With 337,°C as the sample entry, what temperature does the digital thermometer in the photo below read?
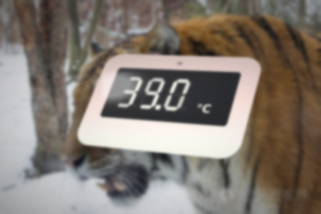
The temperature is 39.0,°C
